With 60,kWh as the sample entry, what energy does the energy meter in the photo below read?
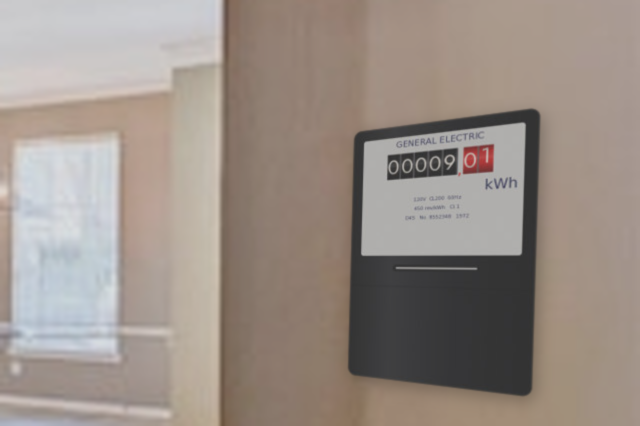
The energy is 9.01,kWh
